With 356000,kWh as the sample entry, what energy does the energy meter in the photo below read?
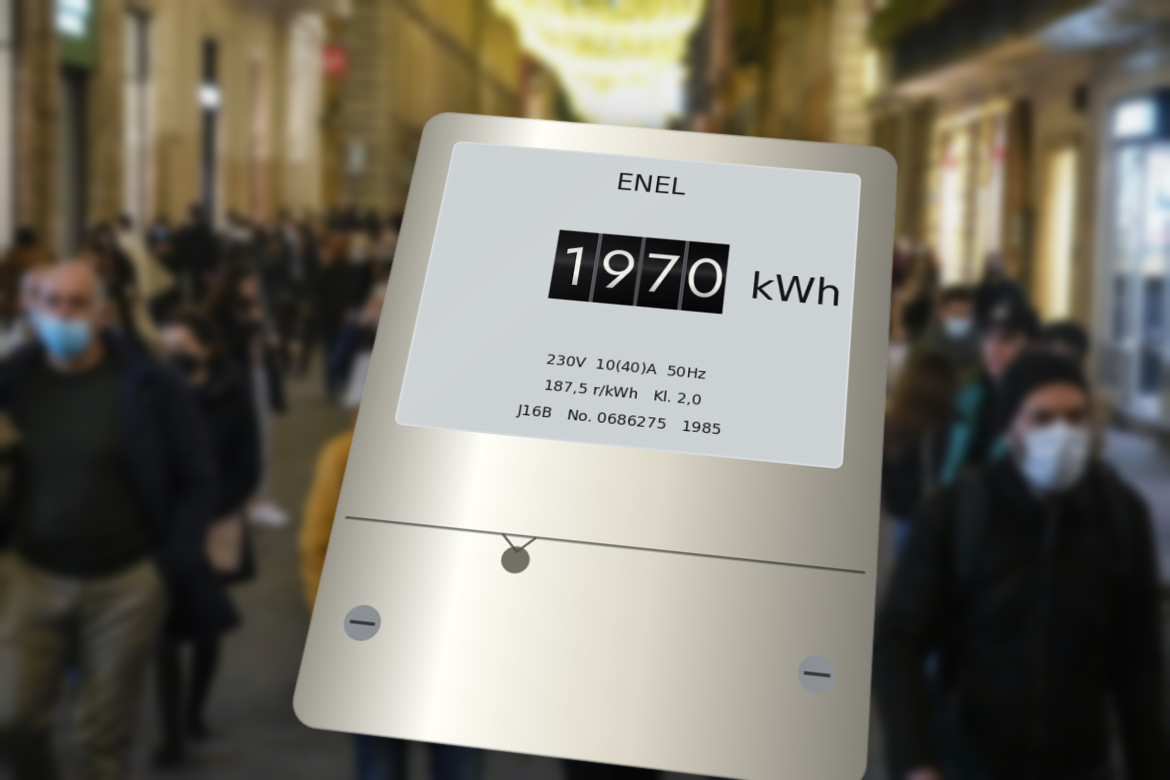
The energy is 1970,kWh
